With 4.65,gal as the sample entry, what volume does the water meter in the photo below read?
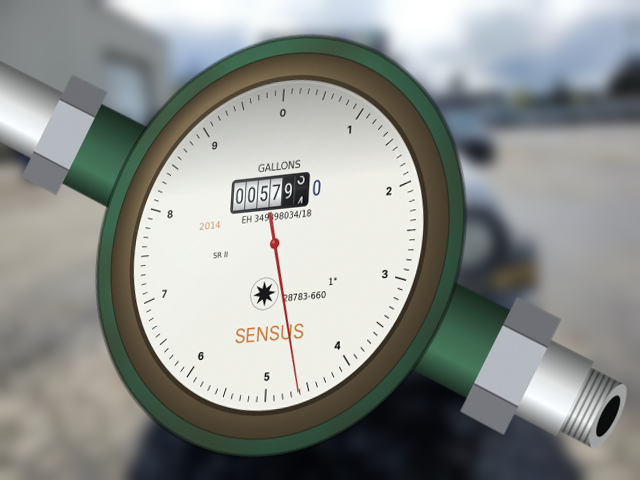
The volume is 57934.6,gal
